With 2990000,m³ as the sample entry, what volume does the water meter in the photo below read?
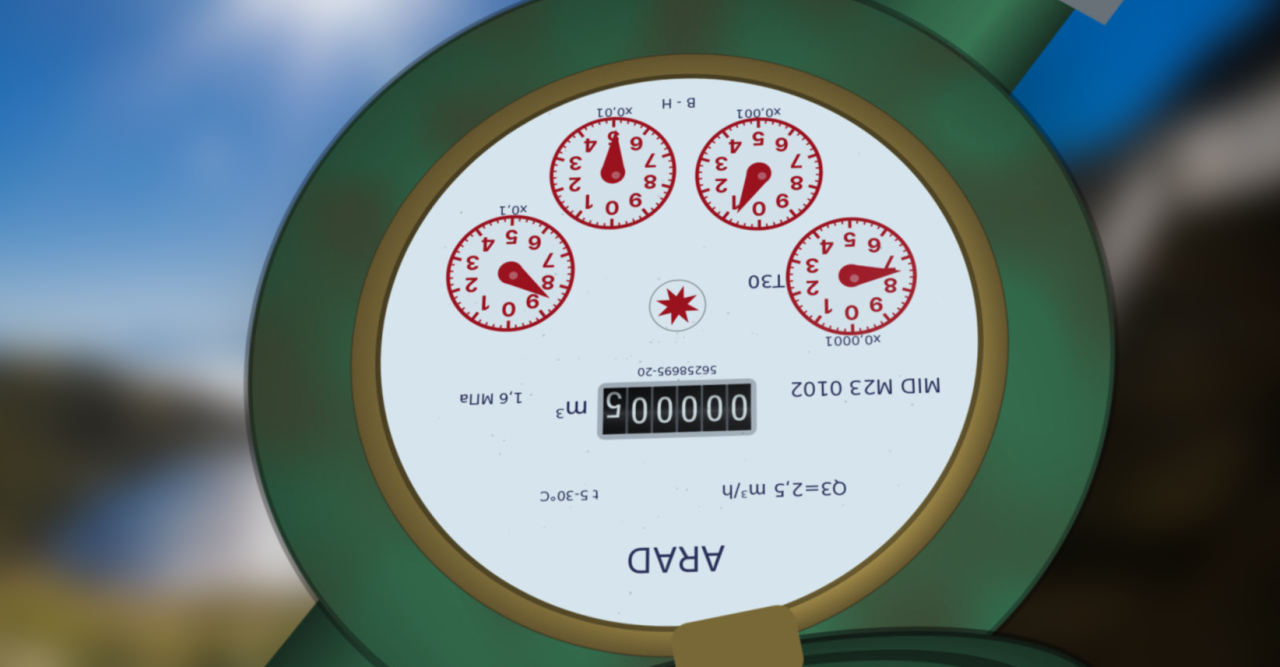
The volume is 4.8507,m³
